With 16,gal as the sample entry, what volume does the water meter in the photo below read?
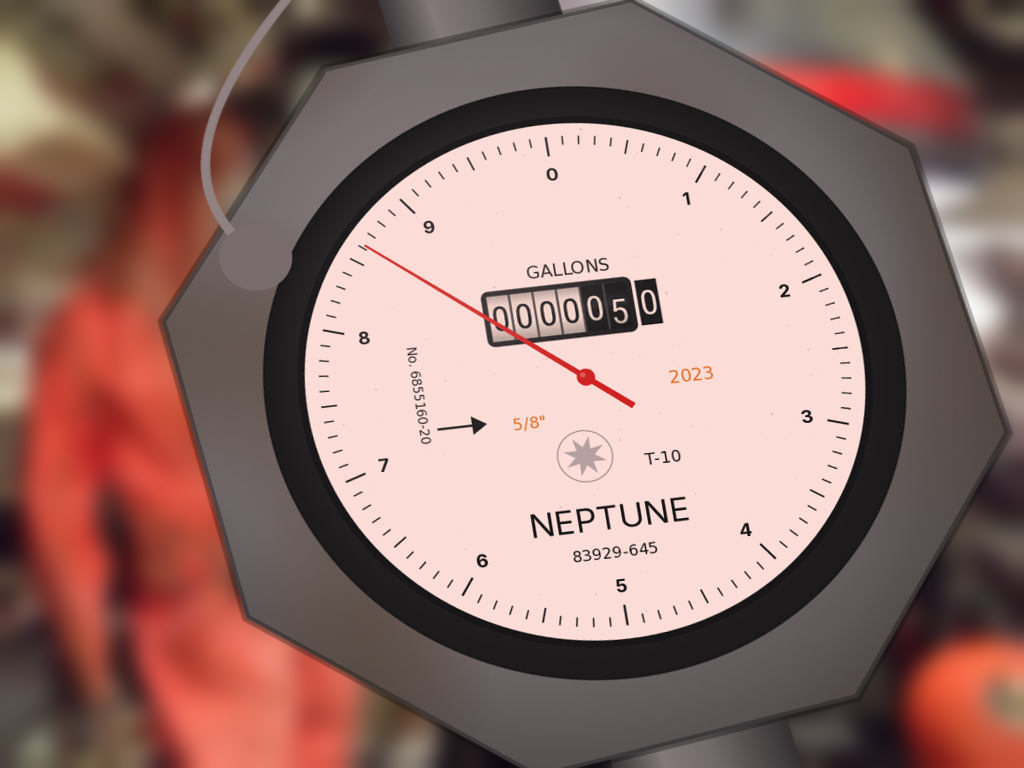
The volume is 48.6,gal
